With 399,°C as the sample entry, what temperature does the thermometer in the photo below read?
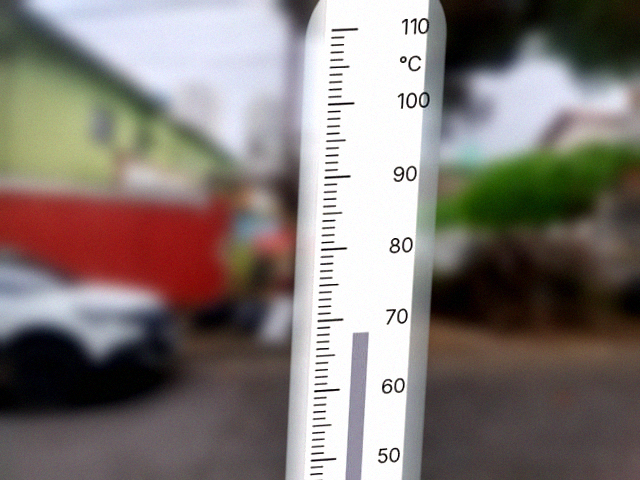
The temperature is 68,°C
